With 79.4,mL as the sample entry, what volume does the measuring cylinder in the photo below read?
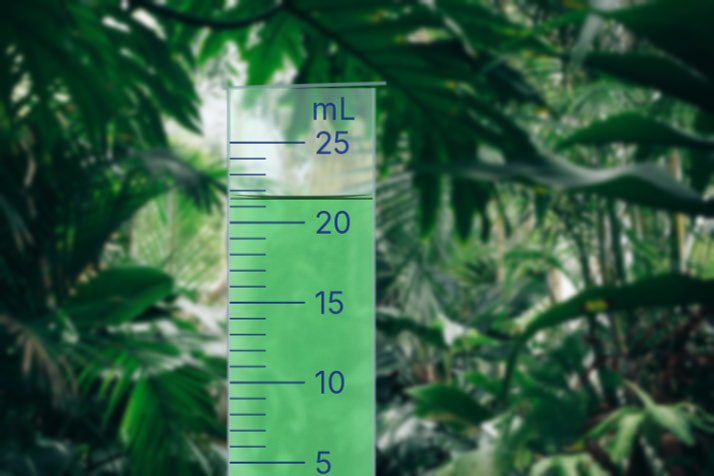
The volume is 21.5,mL
